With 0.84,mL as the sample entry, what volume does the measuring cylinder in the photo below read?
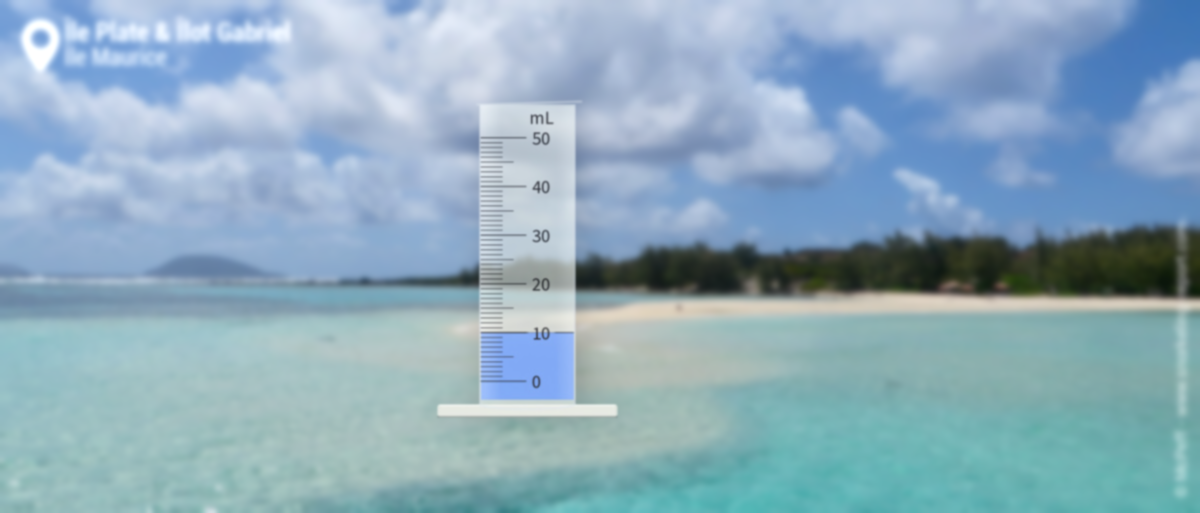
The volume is 10,mL
